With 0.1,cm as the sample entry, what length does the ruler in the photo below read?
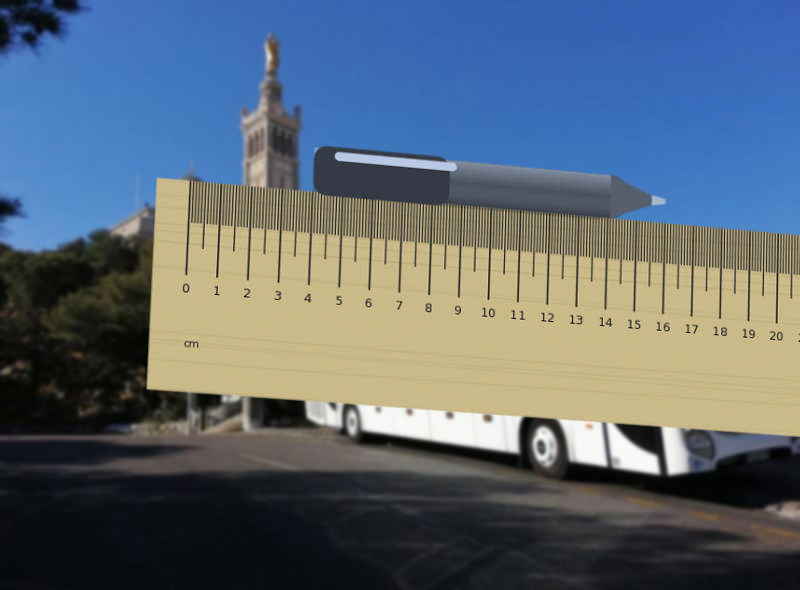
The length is 12,cm
